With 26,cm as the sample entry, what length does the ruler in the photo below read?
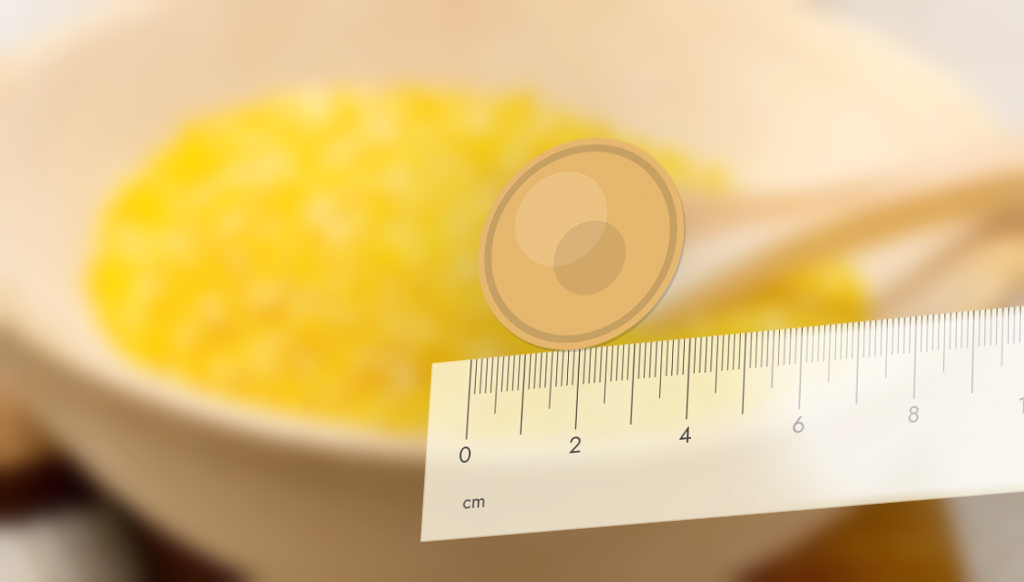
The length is 3.8,cm
